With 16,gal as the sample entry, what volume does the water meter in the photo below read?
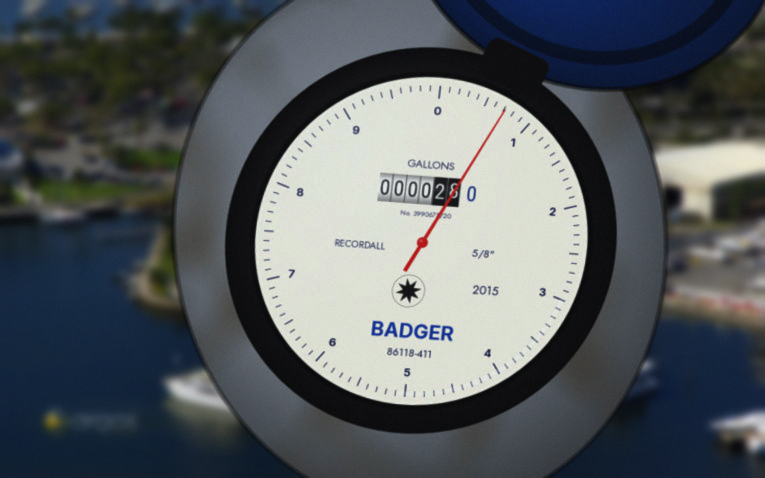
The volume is 280.7,gal
